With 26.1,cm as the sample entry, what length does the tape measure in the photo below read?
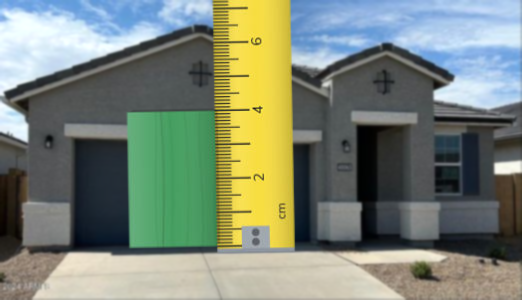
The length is 4,cm
